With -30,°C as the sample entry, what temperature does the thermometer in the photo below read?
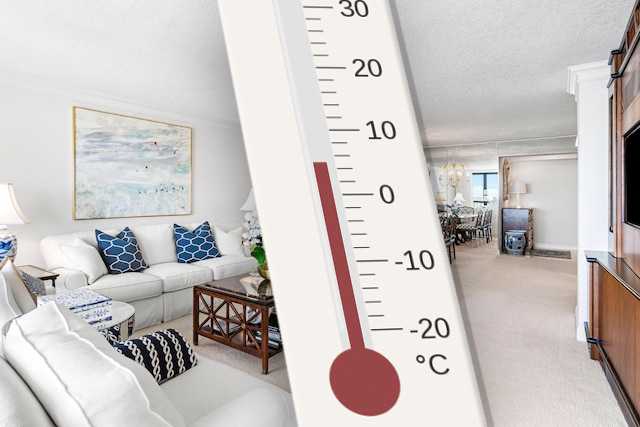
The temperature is 5,°C
